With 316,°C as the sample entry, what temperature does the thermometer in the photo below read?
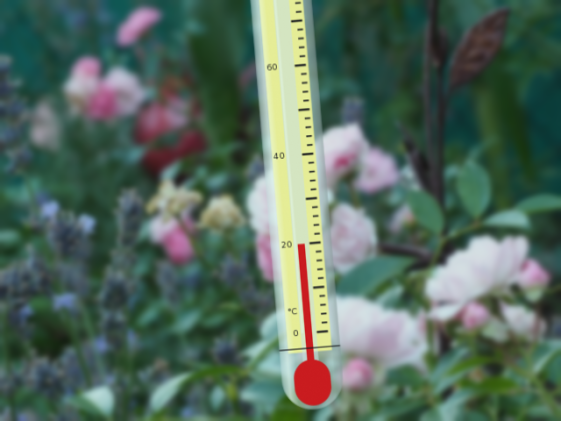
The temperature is 20,°C
